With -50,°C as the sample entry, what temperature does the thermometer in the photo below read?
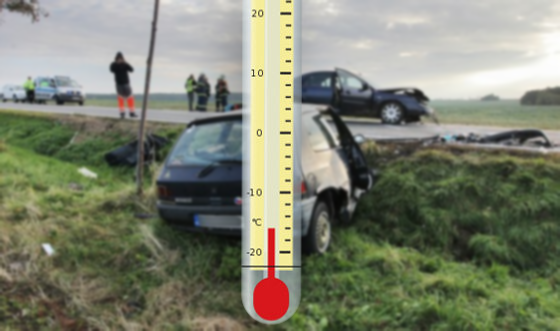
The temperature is -16,°C
